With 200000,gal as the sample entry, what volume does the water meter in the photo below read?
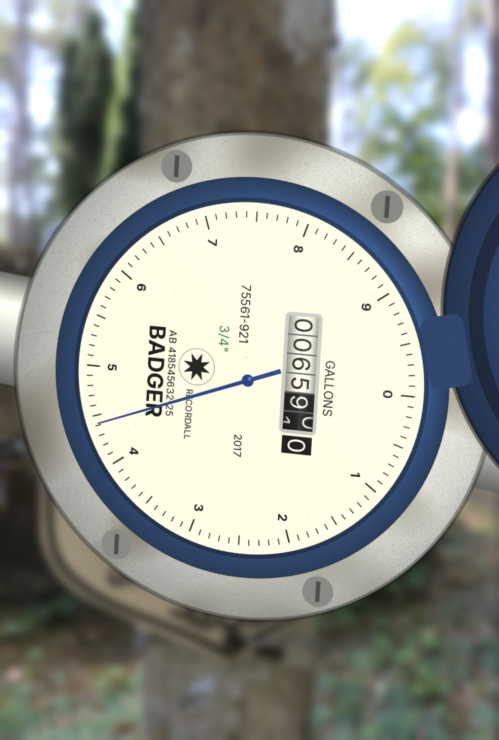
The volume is 65904.4,gal
